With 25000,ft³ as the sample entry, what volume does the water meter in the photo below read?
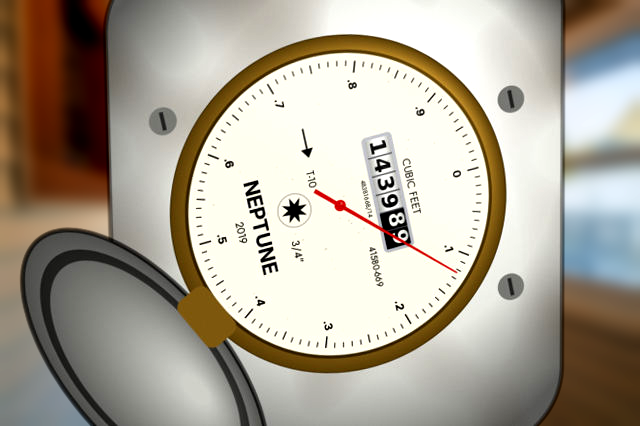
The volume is 143989.12,ft³
